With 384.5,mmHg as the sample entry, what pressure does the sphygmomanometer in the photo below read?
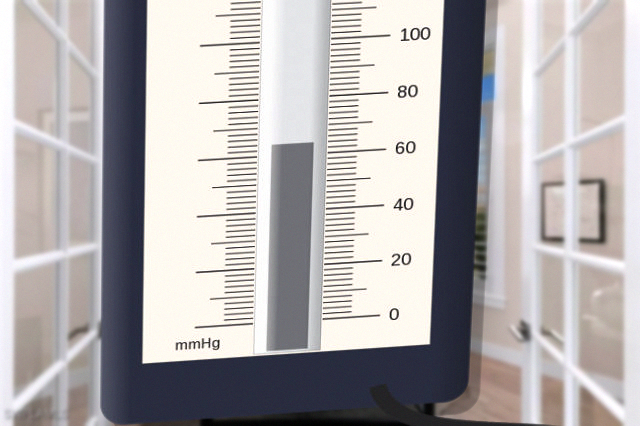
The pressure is 64,mmHg
